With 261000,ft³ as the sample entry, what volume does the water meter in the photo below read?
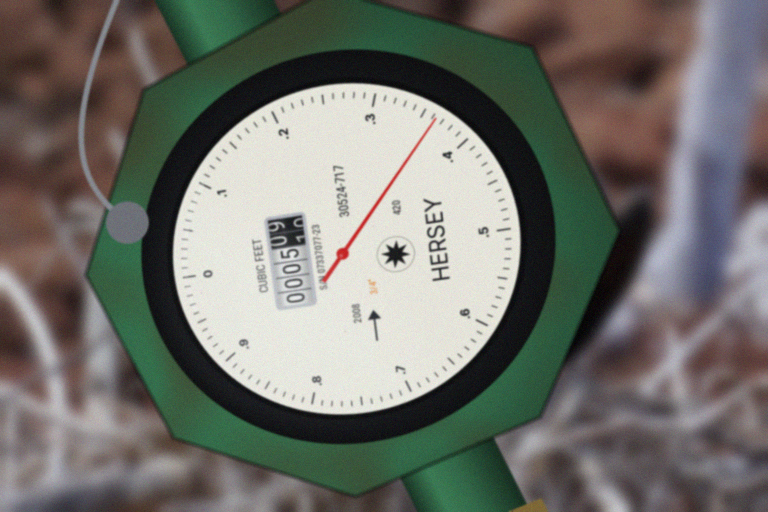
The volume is 509.36,ft³
